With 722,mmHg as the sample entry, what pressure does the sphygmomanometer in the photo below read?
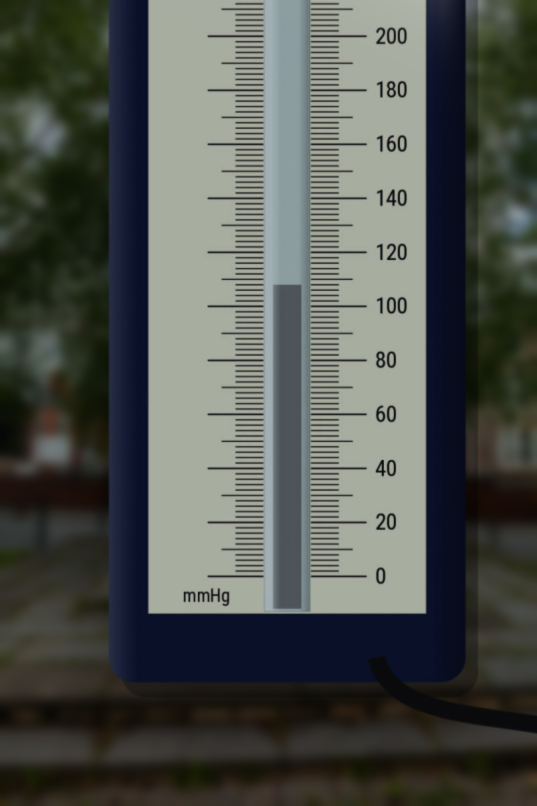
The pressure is 108,mmHg
